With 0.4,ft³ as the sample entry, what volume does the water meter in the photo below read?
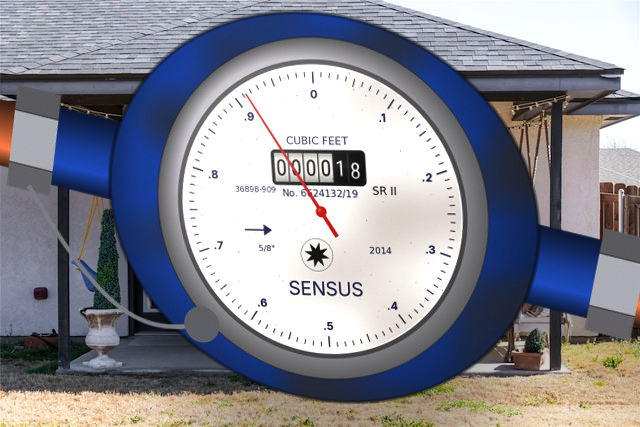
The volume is 17.91,ft³
